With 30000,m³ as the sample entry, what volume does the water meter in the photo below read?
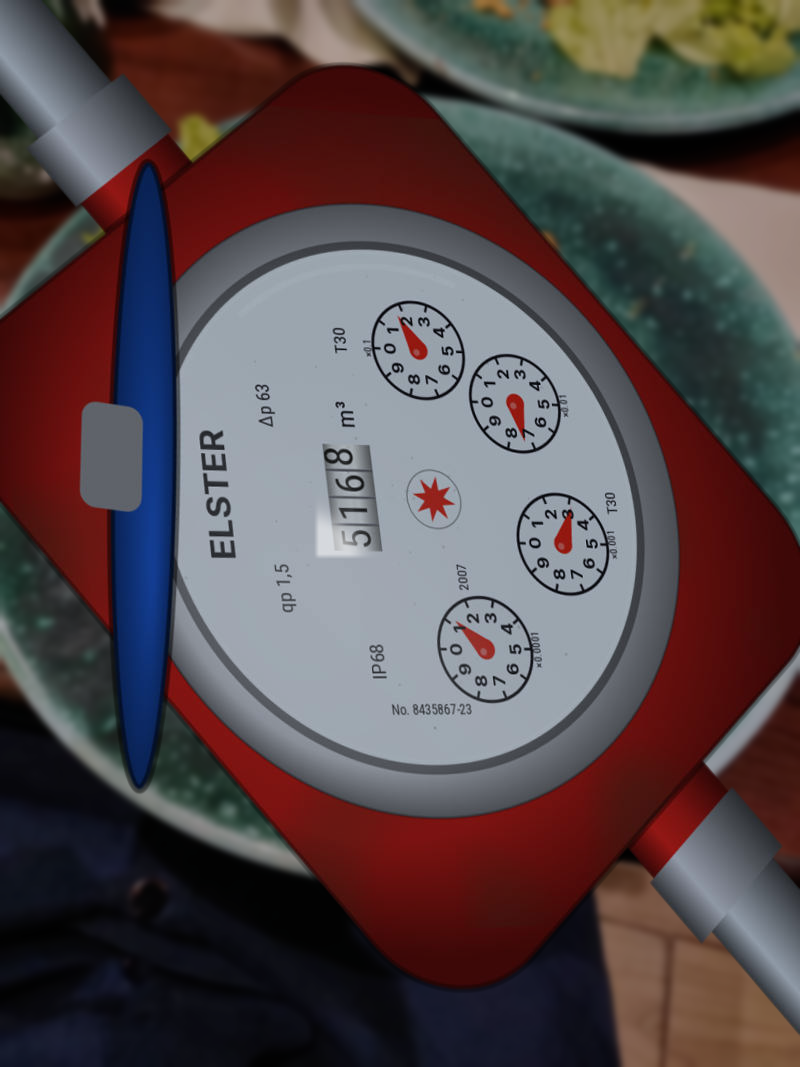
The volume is 5168.1731,m³
